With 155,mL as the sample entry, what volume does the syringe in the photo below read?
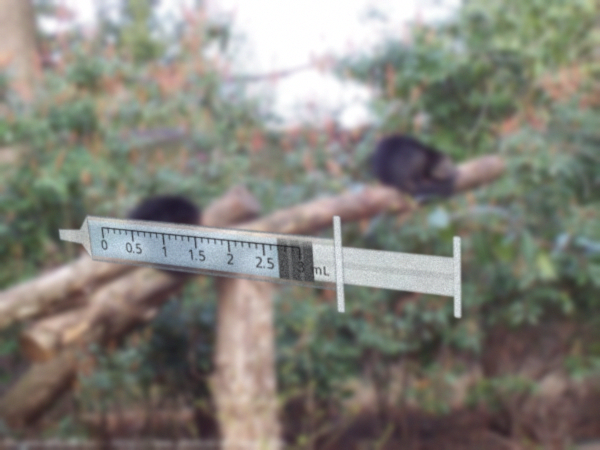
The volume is 2.7,mL
